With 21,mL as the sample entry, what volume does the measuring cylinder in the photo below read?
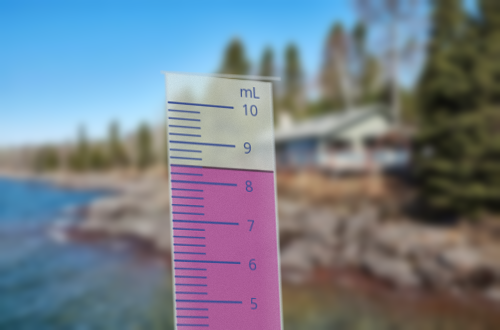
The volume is 8.4,mL
